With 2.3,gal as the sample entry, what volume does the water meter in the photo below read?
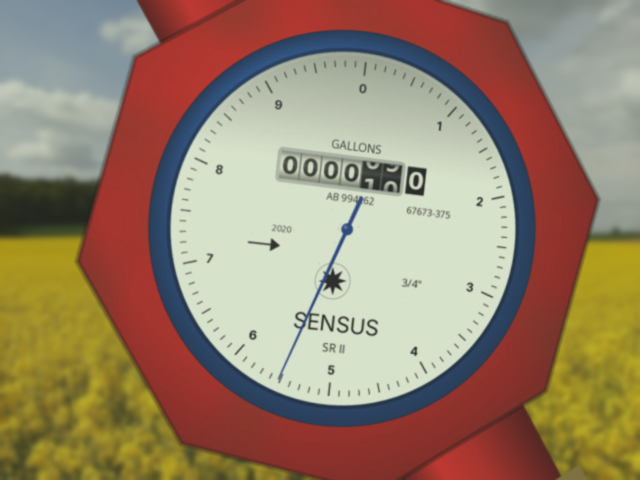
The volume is 95.5,gal
